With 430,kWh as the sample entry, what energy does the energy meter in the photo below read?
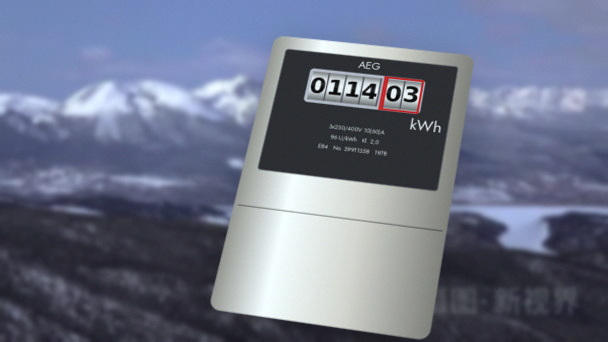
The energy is 114.03,kWh
